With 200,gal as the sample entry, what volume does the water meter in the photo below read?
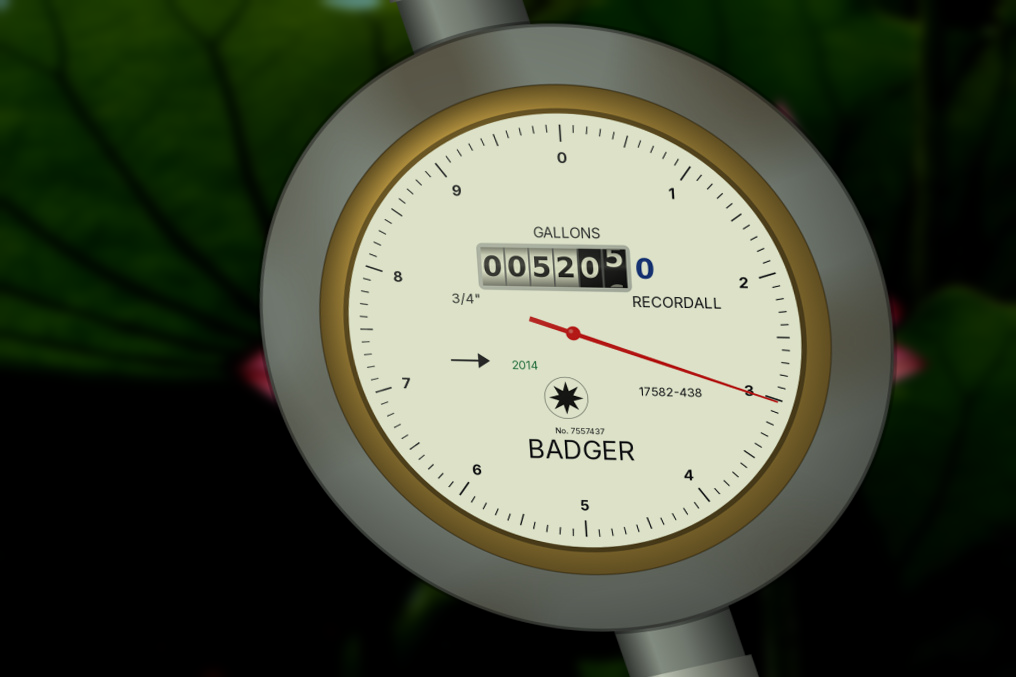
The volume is 52053.0,gal
